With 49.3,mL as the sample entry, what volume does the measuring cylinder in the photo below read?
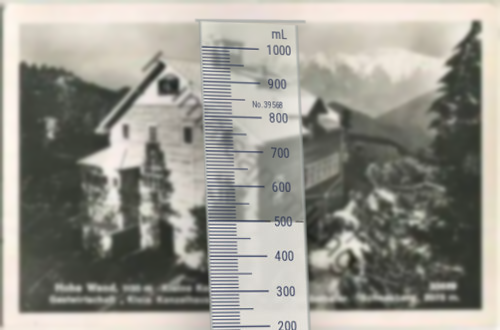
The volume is 500,mL
